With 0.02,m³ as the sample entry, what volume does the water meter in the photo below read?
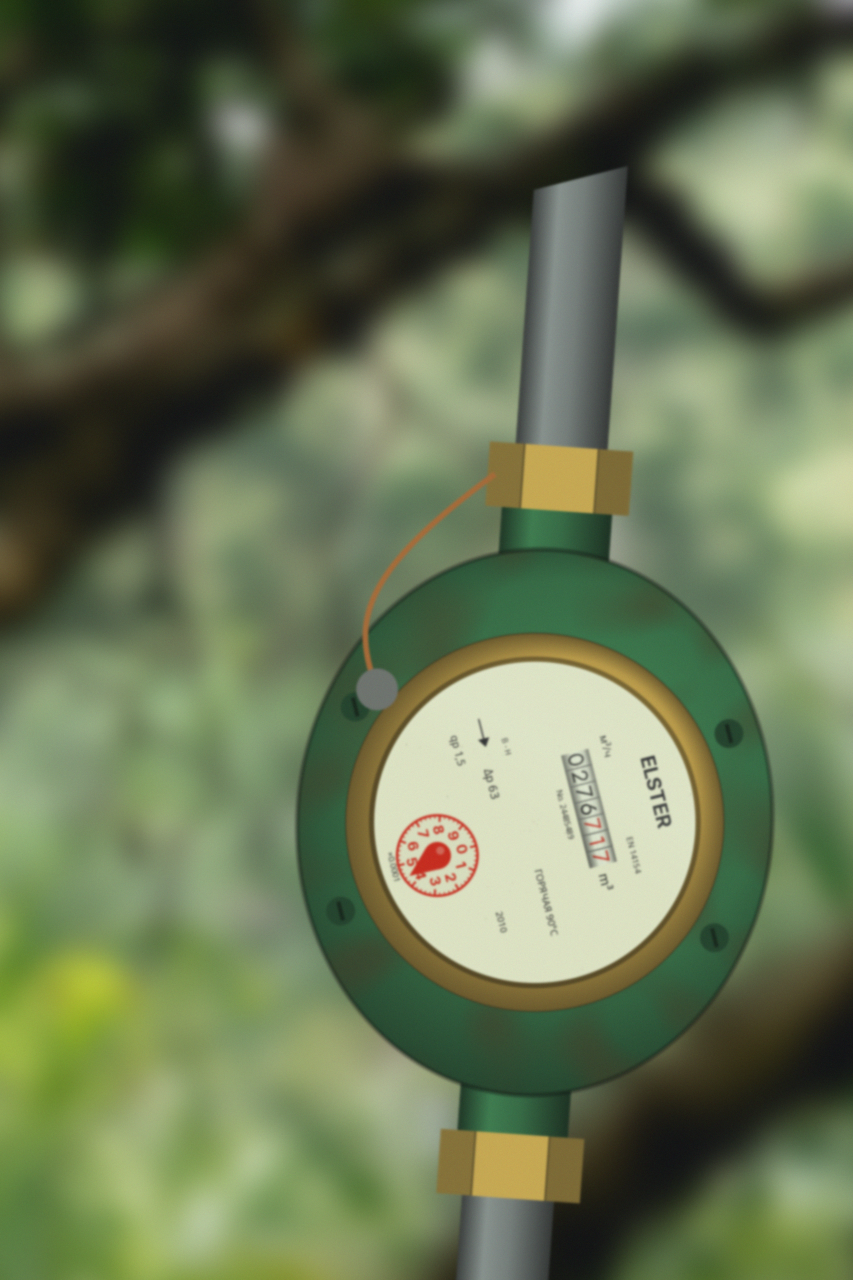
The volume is 276.7174,m³
